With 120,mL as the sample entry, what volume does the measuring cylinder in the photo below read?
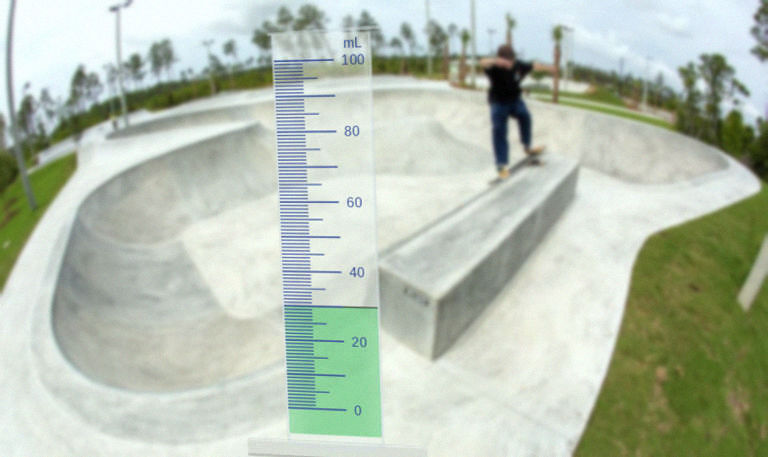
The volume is 30,mL
